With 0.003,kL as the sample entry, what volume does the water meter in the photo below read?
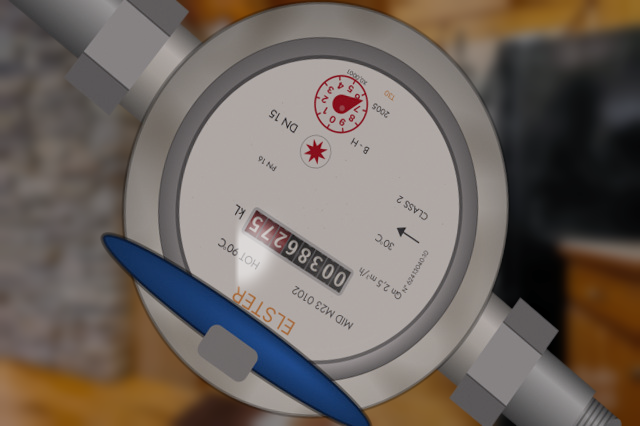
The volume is 386.2756,kL
